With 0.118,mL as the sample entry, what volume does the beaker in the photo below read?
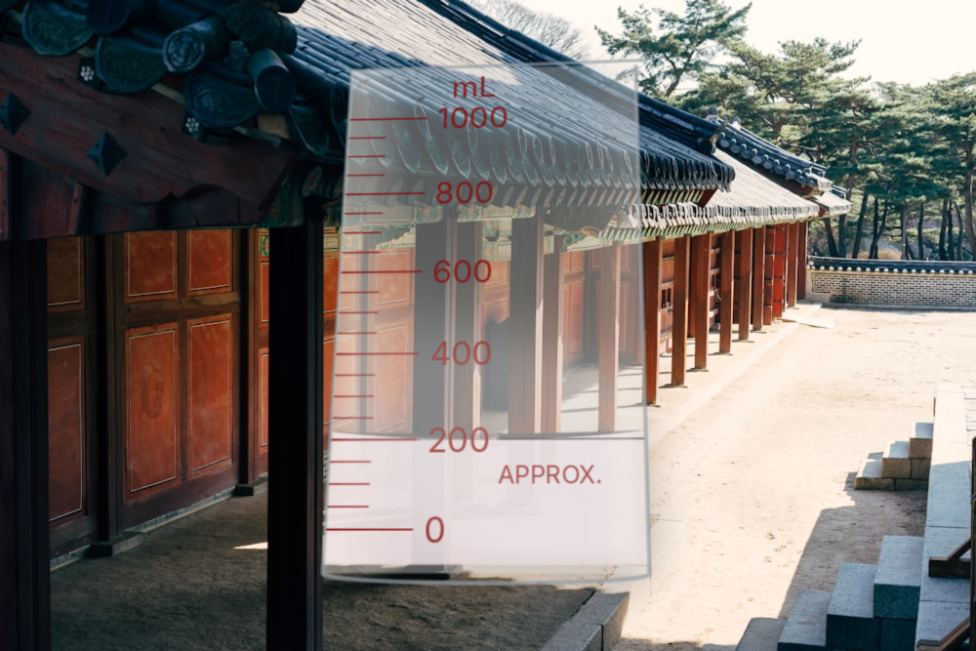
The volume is 200,mL
